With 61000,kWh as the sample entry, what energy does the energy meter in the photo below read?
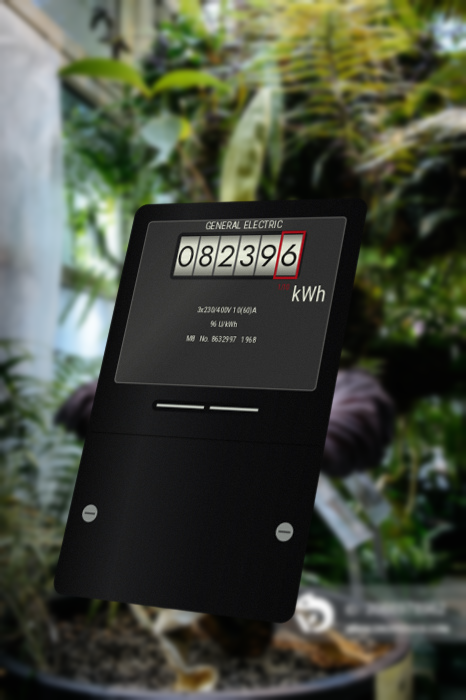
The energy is 8239.6,kWh
